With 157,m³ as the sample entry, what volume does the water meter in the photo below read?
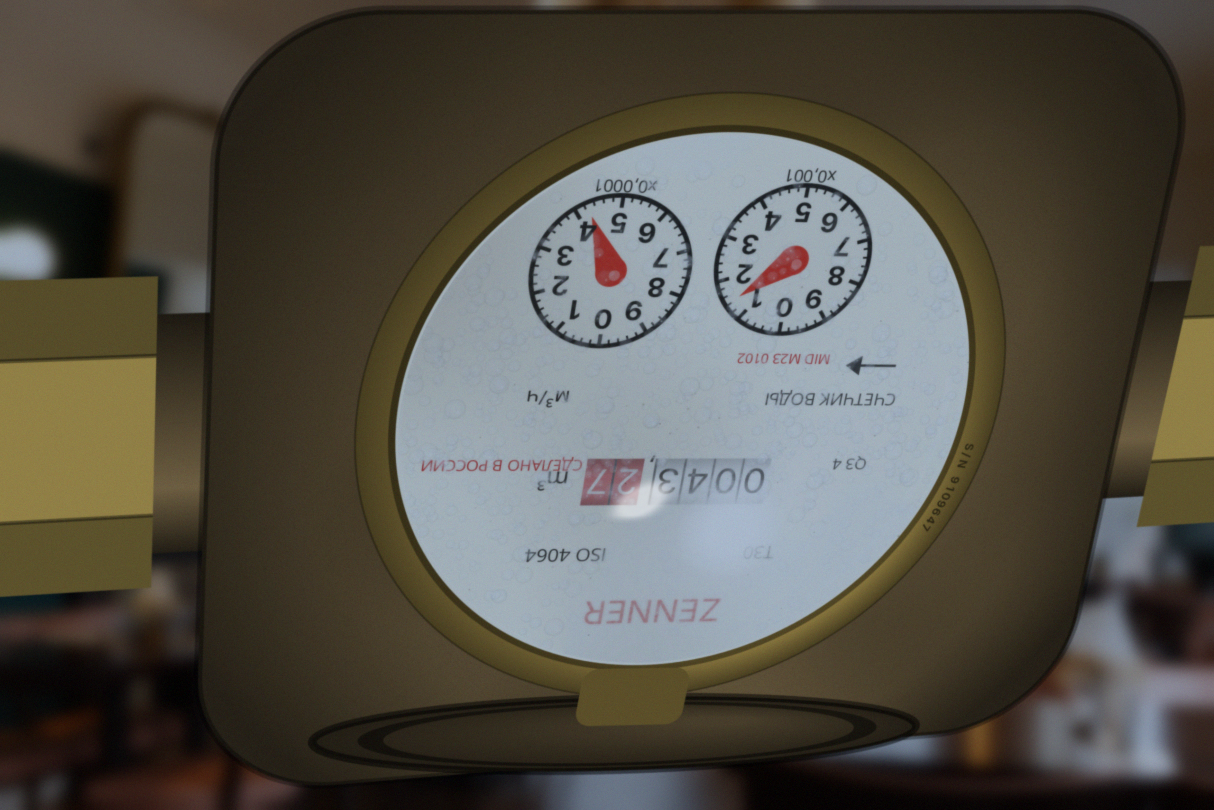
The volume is 43.2714,m³
